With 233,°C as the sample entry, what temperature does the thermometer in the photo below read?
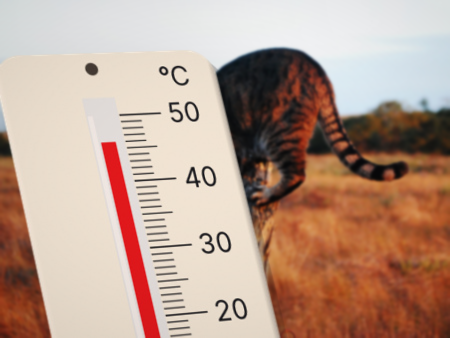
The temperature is 46,°C
